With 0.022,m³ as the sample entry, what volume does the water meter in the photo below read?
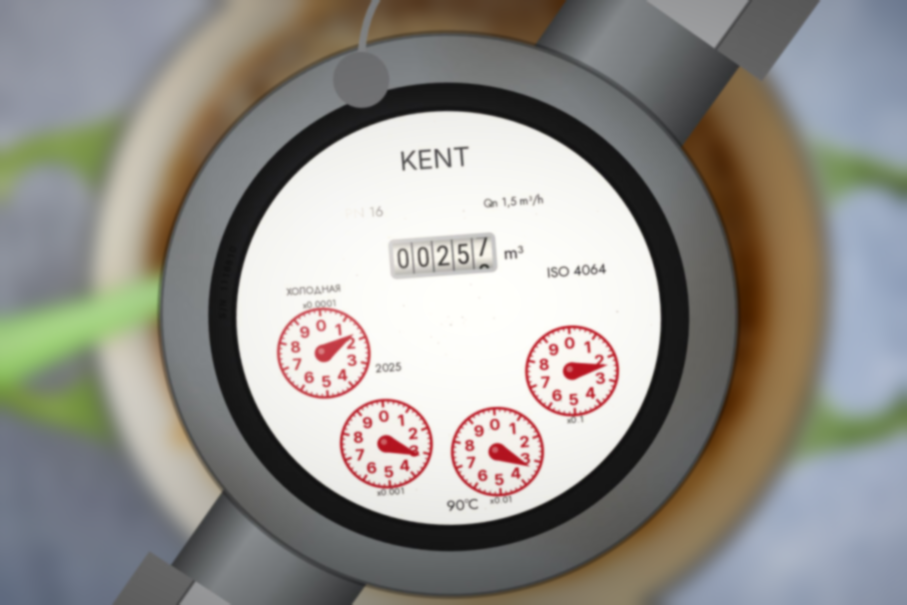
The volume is 257.2331,m³
